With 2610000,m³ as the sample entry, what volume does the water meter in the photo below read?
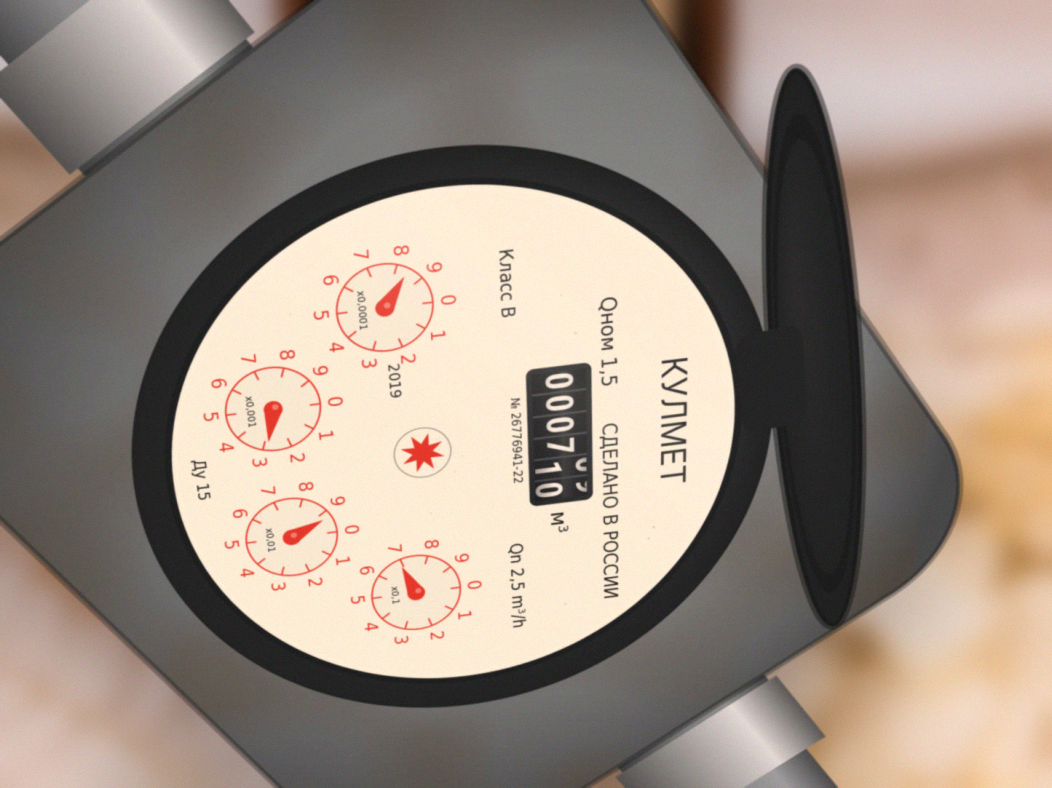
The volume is 709.6928,m³
